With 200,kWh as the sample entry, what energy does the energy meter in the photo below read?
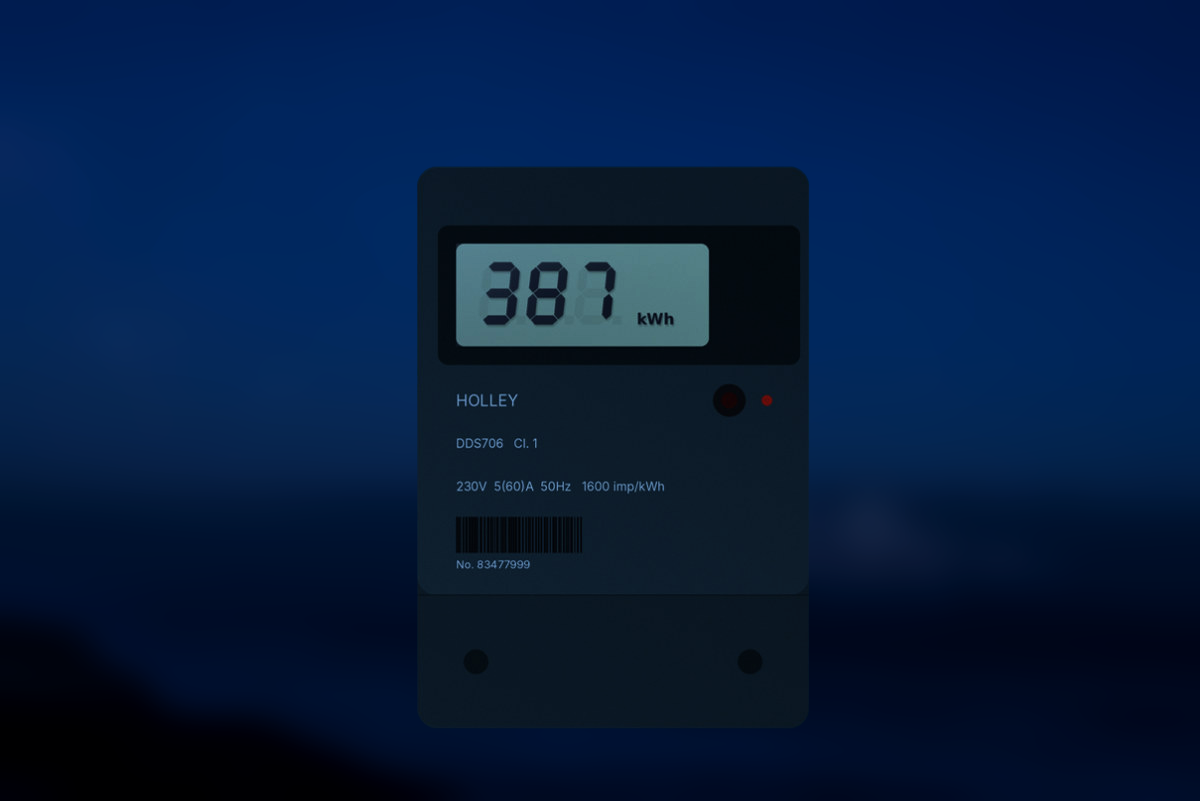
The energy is 387,kWh
